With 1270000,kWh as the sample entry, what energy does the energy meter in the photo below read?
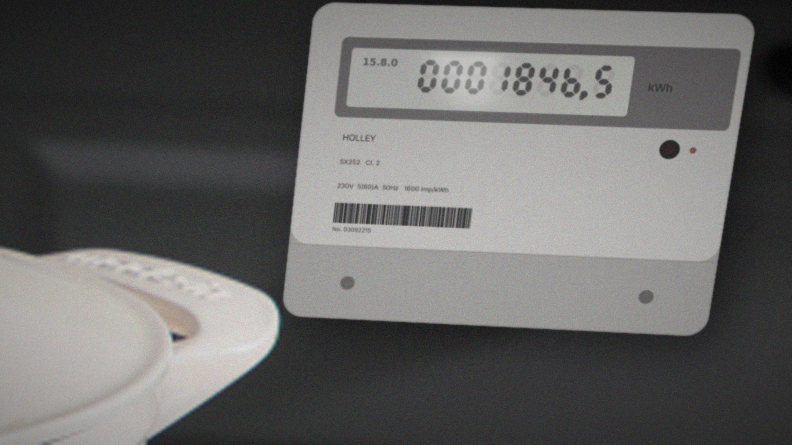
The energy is 1846.5,kWh
